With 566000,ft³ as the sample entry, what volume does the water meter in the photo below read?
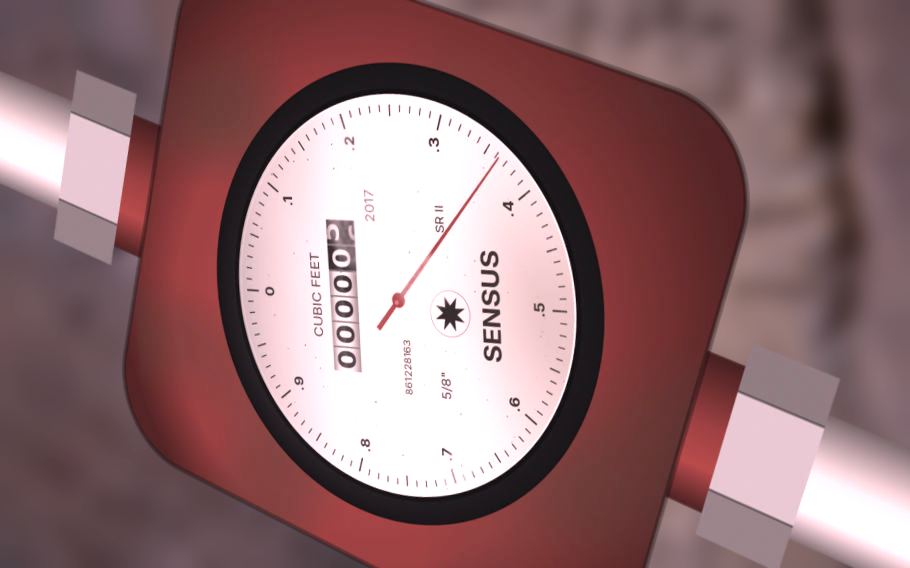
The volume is 5.36,ft³
